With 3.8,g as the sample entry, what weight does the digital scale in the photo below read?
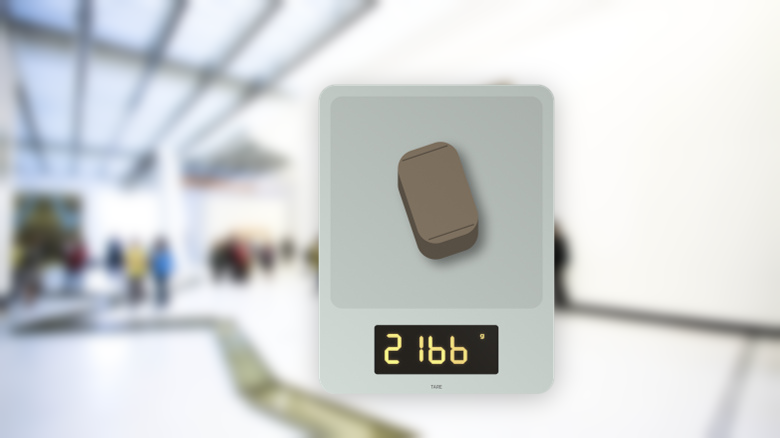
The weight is 2166,g
